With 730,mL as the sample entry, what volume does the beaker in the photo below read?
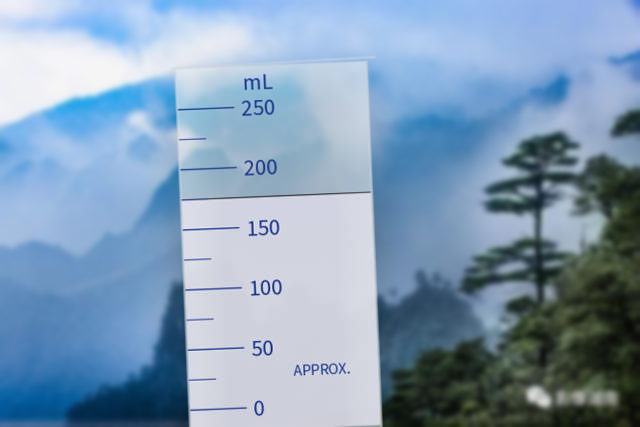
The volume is 175,mL
